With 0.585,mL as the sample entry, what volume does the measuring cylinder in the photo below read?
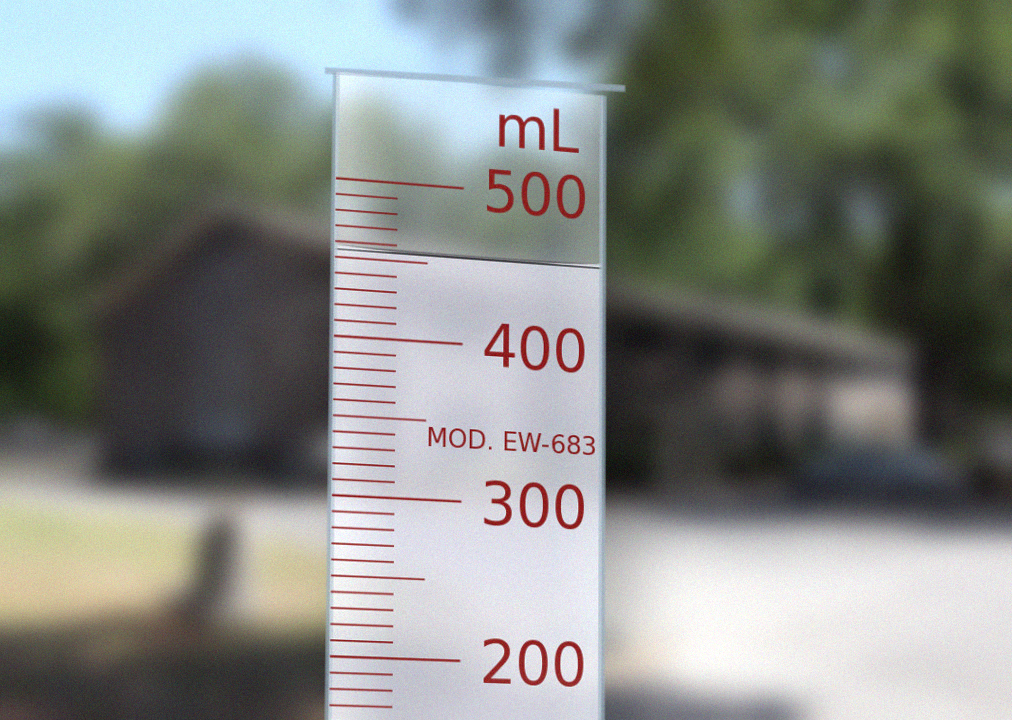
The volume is 455,mL
